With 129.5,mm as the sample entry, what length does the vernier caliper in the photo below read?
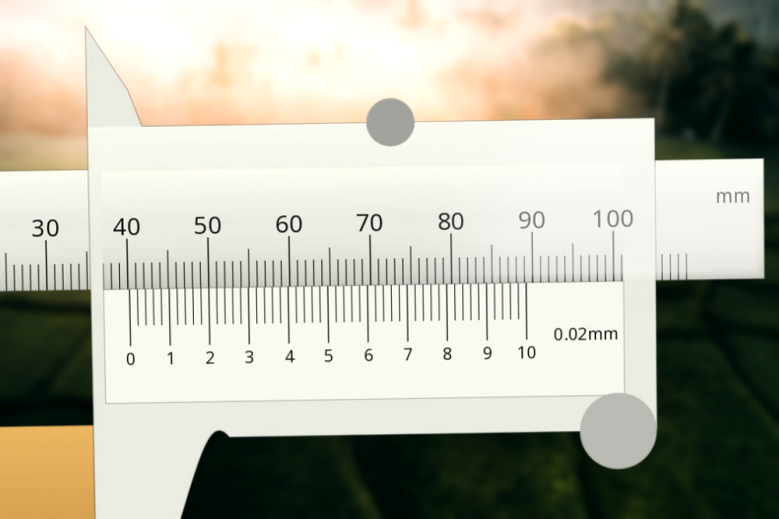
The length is 40.2,mm
